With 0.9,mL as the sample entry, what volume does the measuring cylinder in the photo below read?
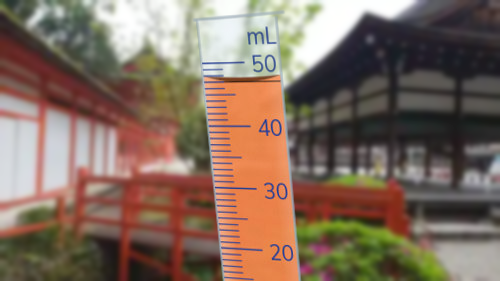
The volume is 47,mL
